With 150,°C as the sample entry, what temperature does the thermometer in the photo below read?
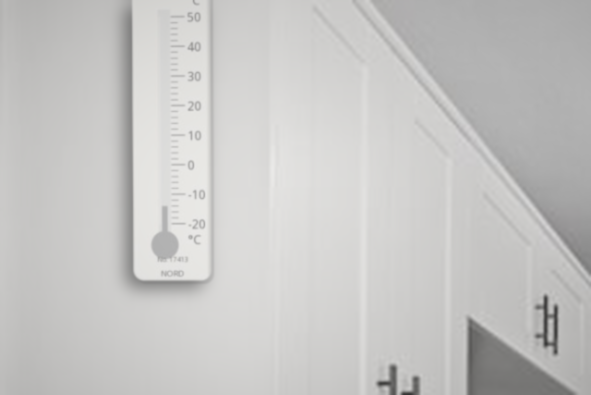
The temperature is -14,°C
